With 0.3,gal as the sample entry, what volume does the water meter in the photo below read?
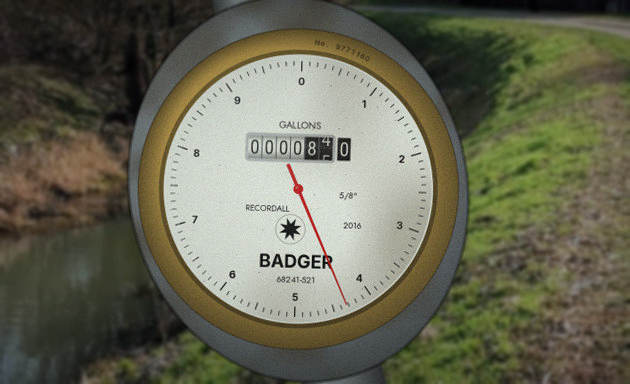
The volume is 844.3,gal
